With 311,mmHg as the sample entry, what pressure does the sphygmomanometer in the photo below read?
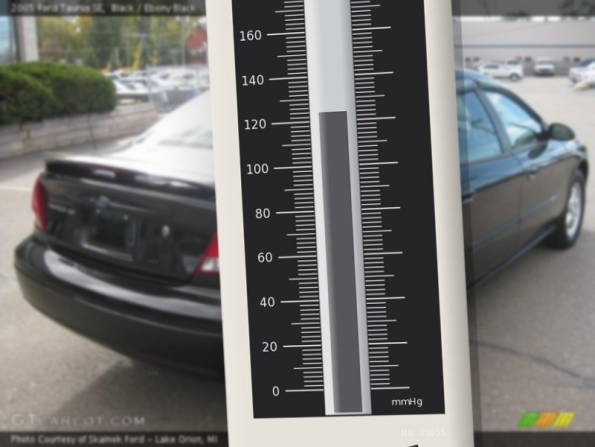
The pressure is 124,mmHg
